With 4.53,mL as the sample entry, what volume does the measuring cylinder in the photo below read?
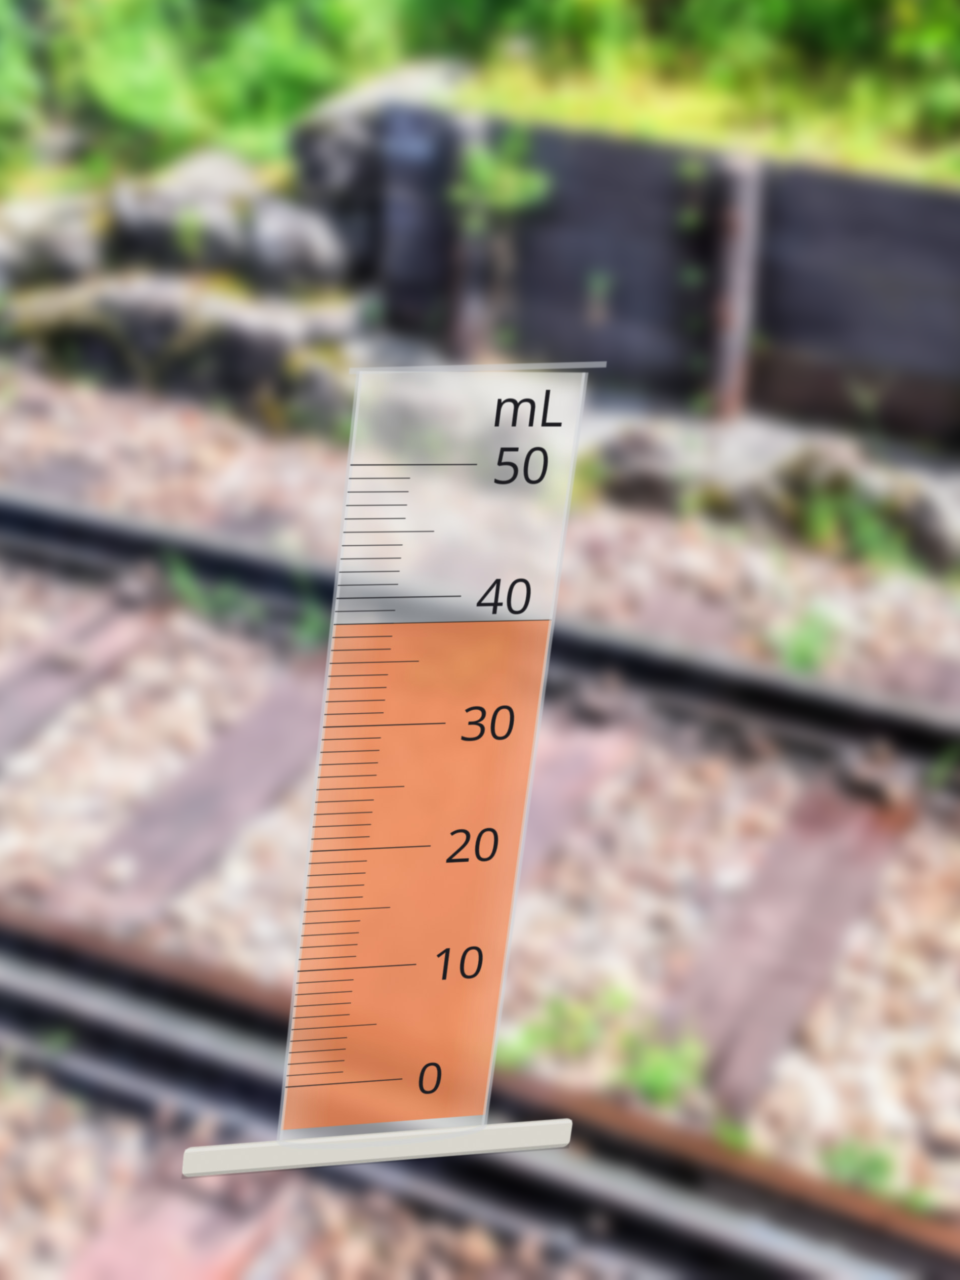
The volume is 38,mL
